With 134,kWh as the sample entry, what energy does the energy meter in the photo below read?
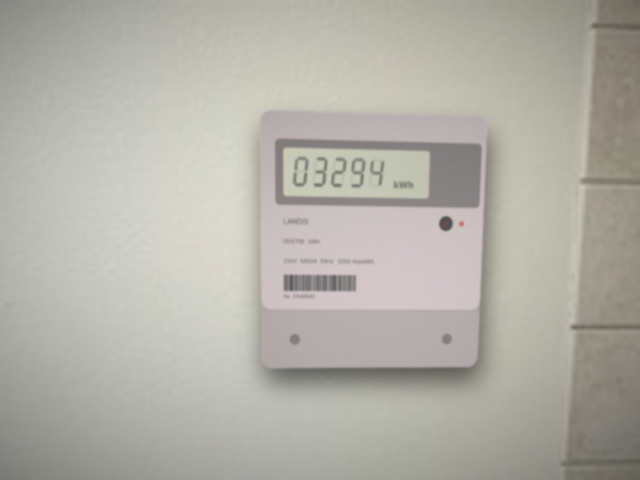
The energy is 3294,kWh
